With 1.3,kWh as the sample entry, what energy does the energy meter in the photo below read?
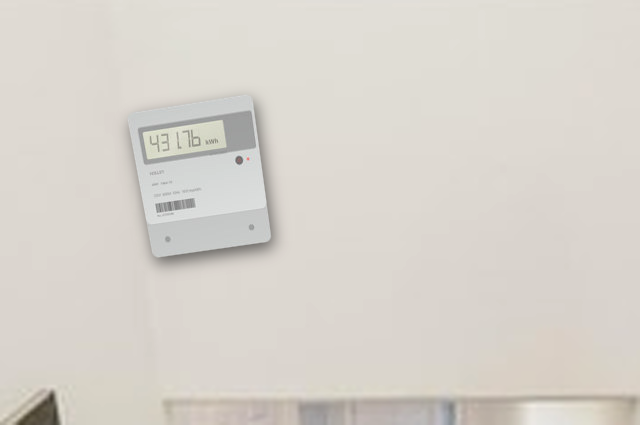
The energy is 431.76,kWh
